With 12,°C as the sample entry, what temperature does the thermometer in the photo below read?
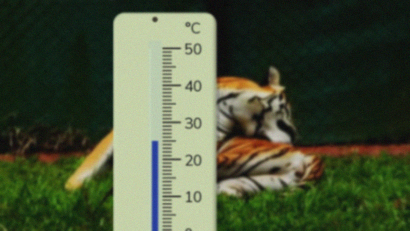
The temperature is 25,°C
